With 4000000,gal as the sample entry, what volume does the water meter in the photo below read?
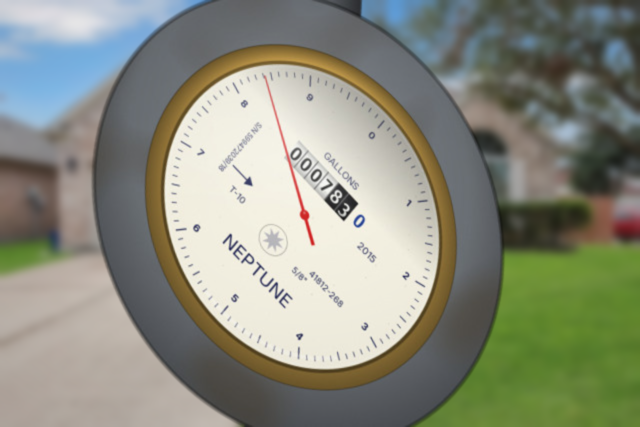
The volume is 7828.4,gal
